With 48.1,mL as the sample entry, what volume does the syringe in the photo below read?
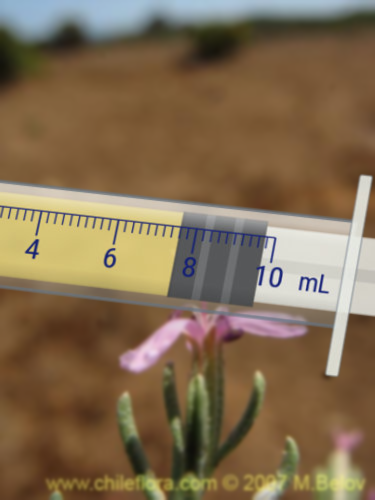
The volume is 7.6,mL
